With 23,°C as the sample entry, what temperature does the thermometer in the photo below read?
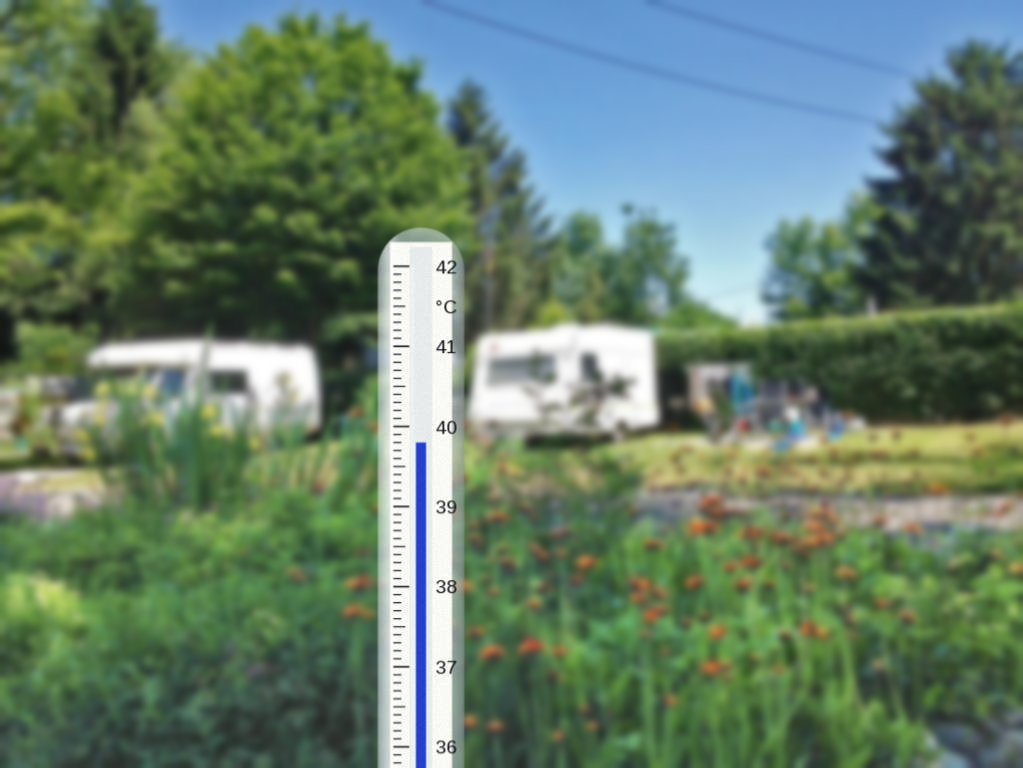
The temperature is 39.8,°C
